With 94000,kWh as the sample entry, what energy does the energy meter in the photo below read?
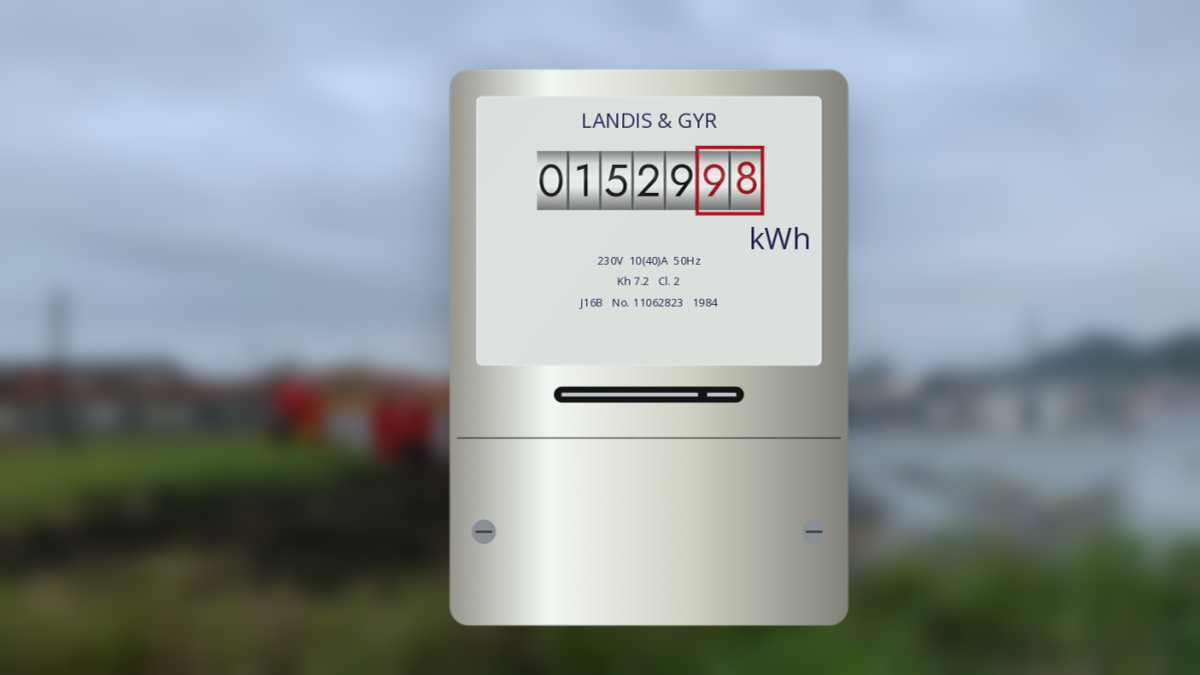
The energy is 1529.98,kWh
